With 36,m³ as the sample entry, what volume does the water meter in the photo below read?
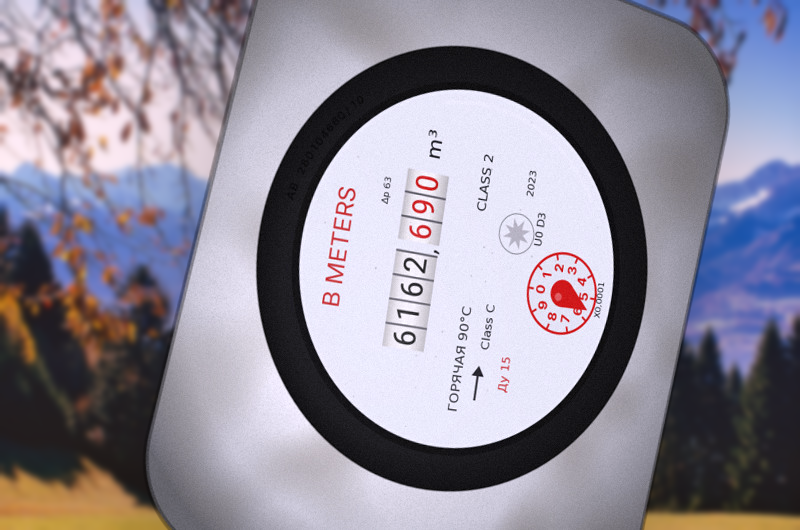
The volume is 6162.6905,m³
